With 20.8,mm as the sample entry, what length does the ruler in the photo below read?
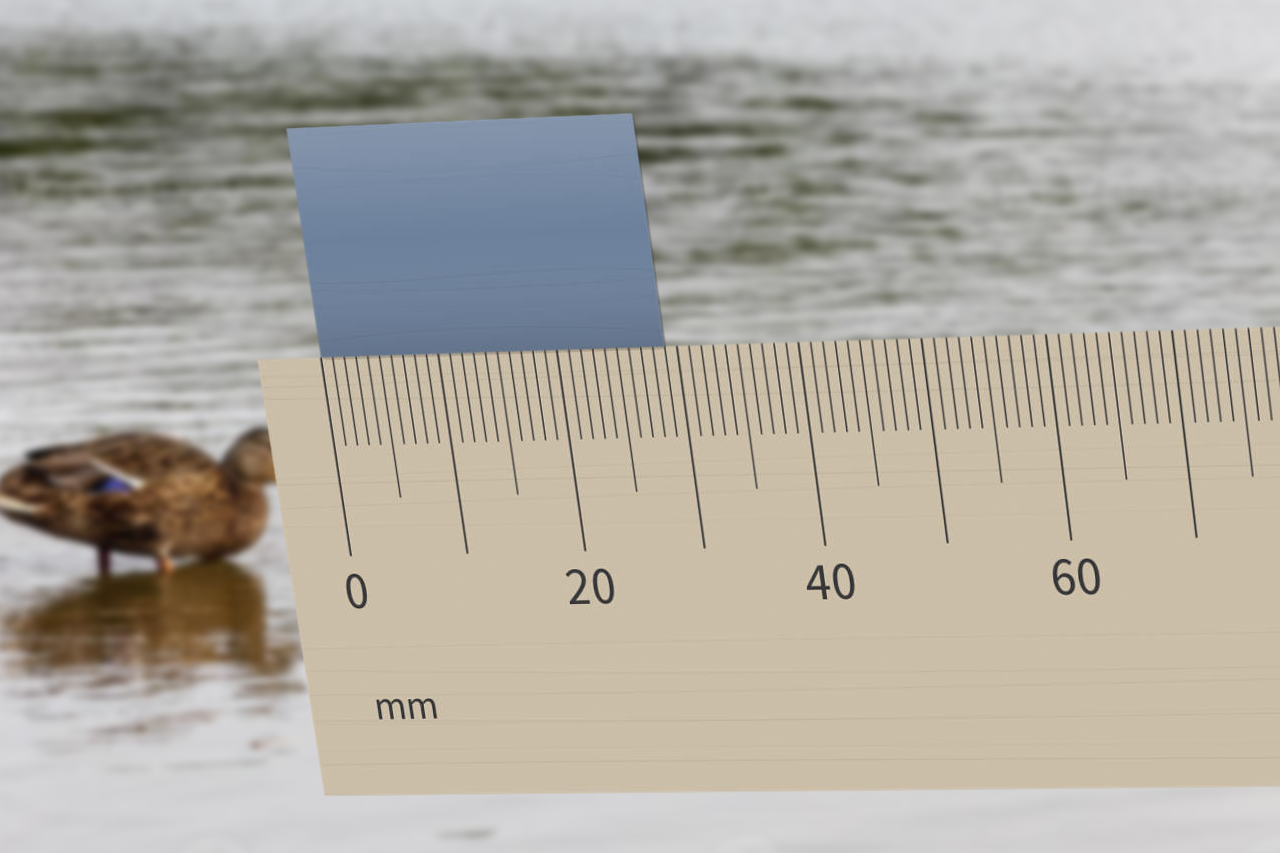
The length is 29,mm
